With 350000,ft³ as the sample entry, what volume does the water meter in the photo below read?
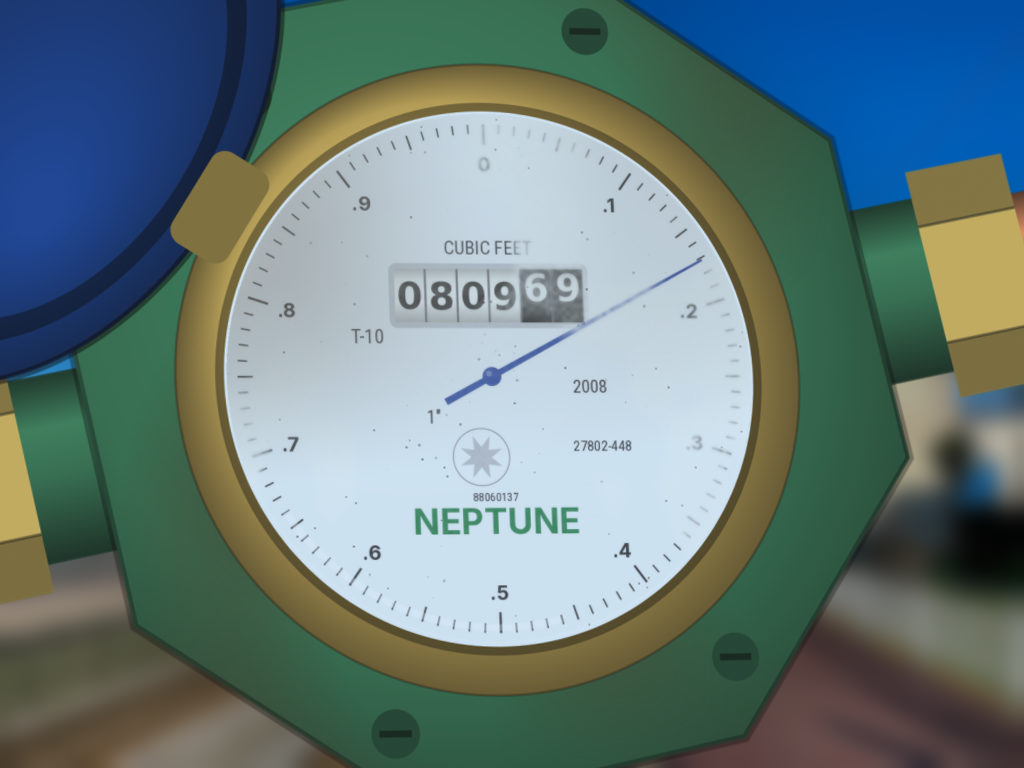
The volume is 80969.17,ft³
